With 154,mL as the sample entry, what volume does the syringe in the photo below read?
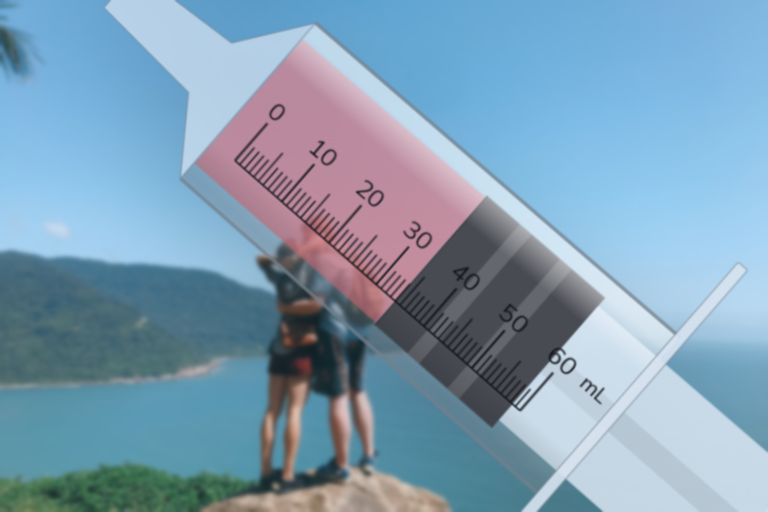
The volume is 34,mL
